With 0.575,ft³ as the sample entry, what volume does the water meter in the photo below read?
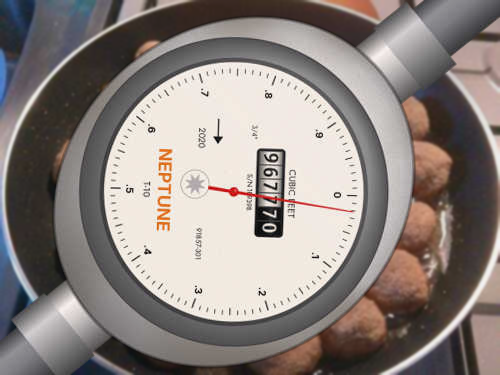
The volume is 967770.02,ft³
